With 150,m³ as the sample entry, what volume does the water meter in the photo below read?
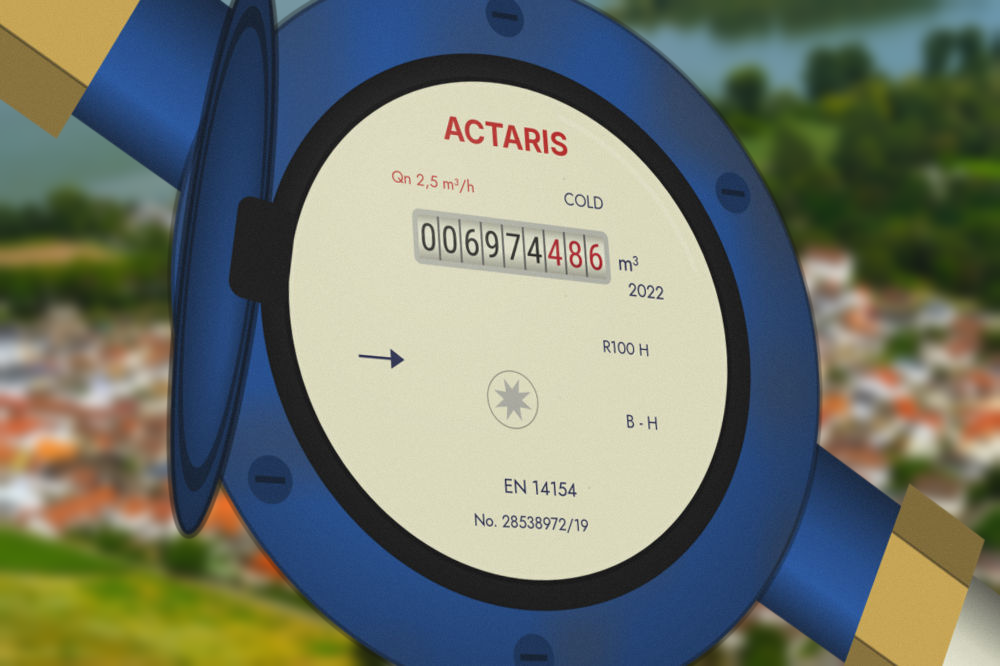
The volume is 6974.486,m³
